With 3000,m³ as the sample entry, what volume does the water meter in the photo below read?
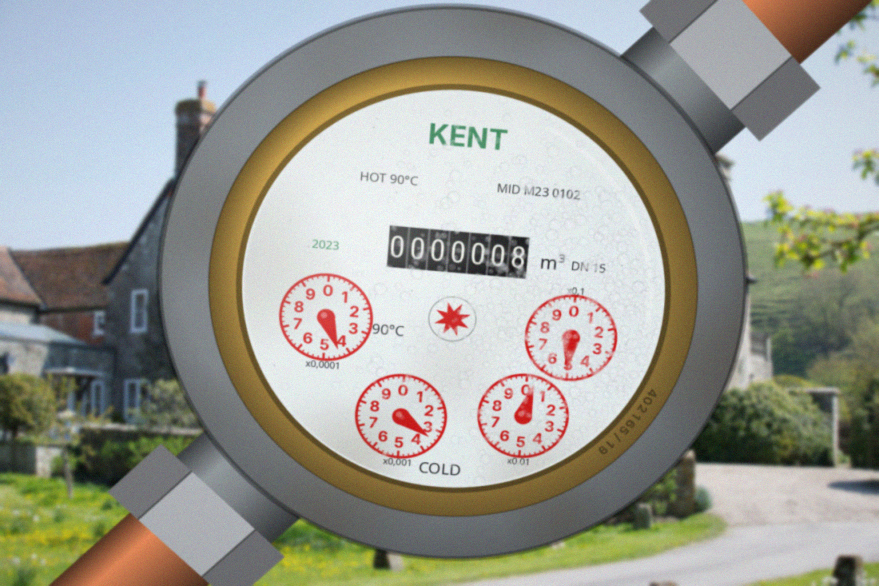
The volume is 8.5034,m³
